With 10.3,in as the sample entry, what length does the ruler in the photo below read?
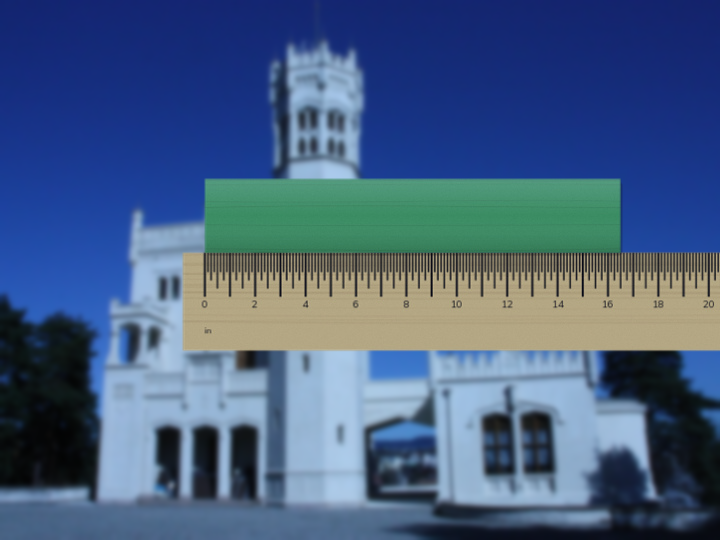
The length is 16.5,in
